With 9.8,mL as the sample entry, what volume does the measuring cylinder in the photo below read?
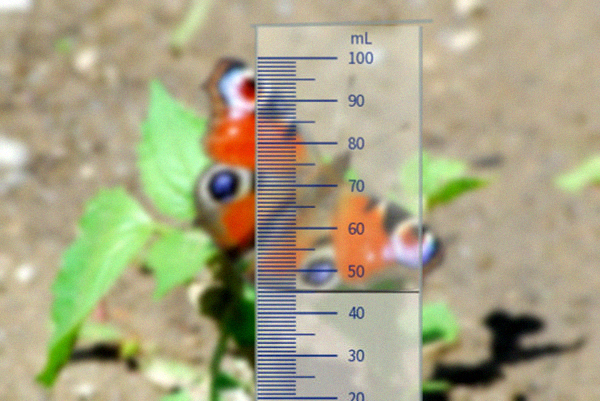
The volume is 45,mL
